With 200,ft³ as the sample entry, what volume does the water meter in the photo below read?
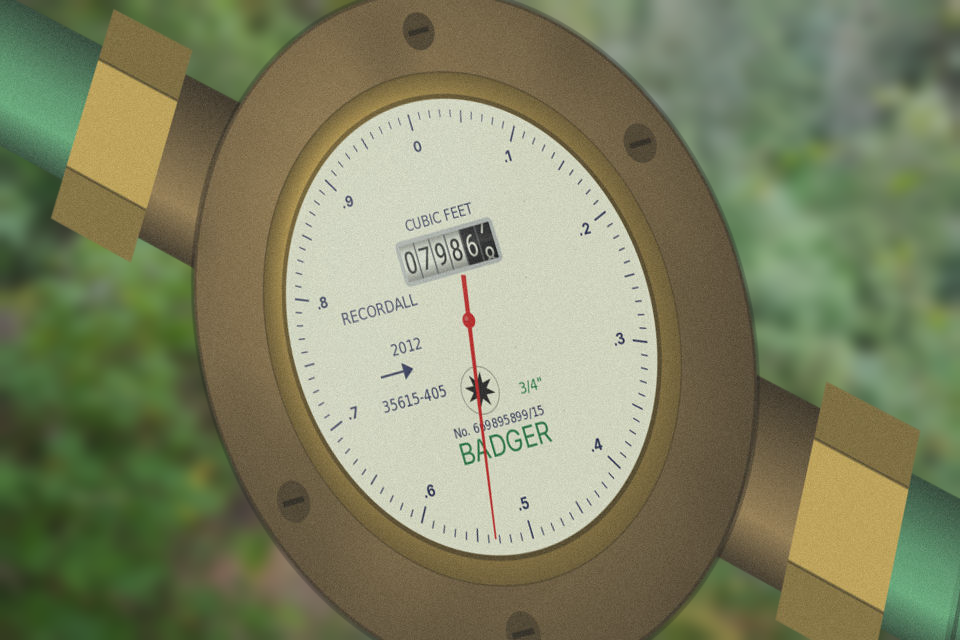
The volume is 79867.53,ft³
